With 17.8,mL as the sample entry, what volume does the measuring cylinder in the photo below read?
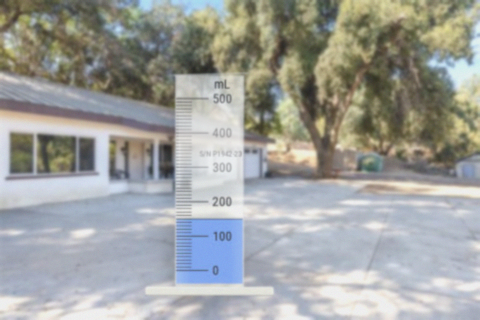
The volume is 150,mL
